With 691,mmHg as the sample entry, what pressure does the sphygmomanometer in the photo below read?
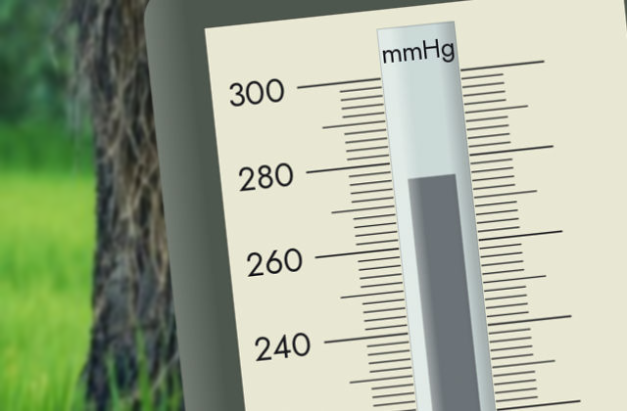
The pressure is 276,mmHg
